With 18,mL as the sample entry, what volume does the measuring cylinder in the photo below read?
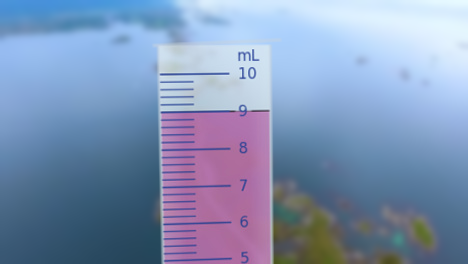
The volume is 9,mL
